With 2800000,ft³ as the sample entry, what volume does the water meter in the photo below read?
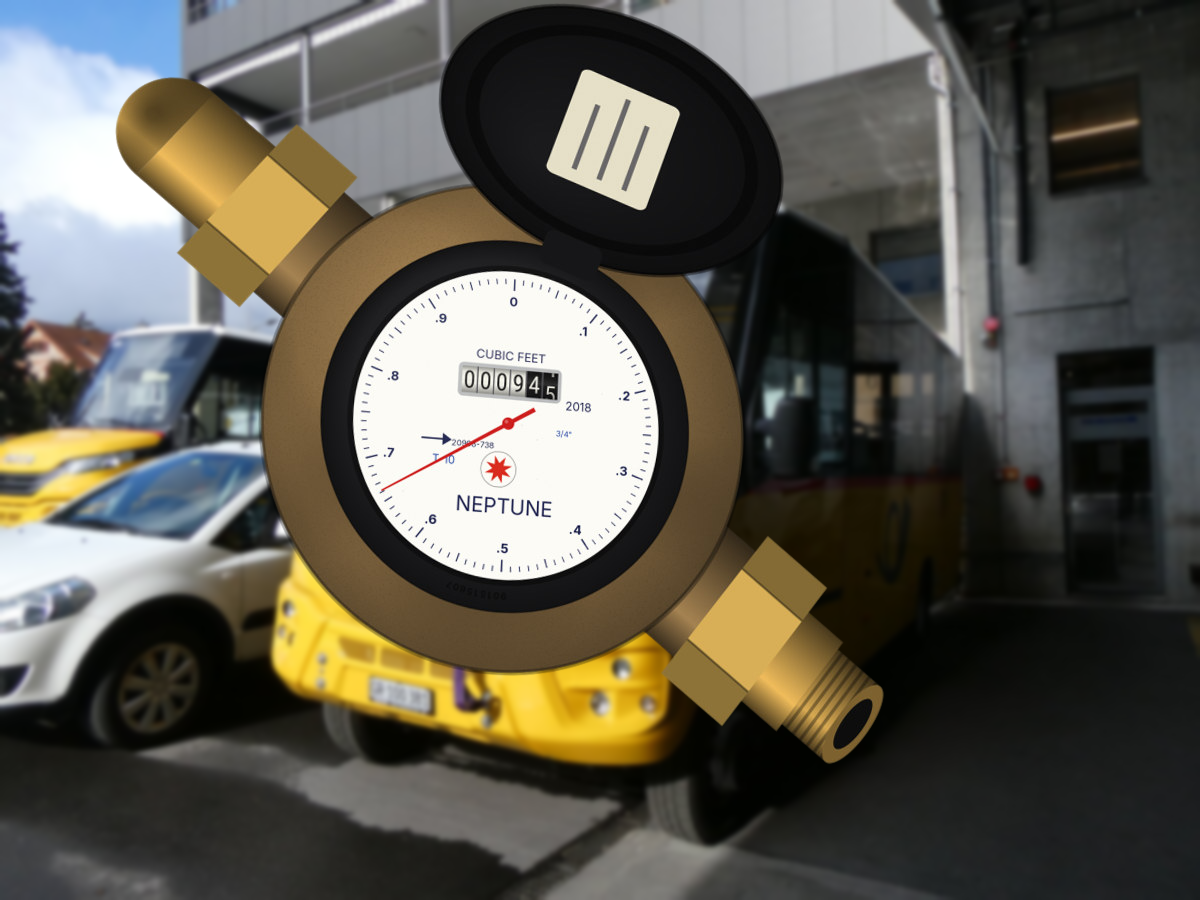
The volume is 944.66,ft³
